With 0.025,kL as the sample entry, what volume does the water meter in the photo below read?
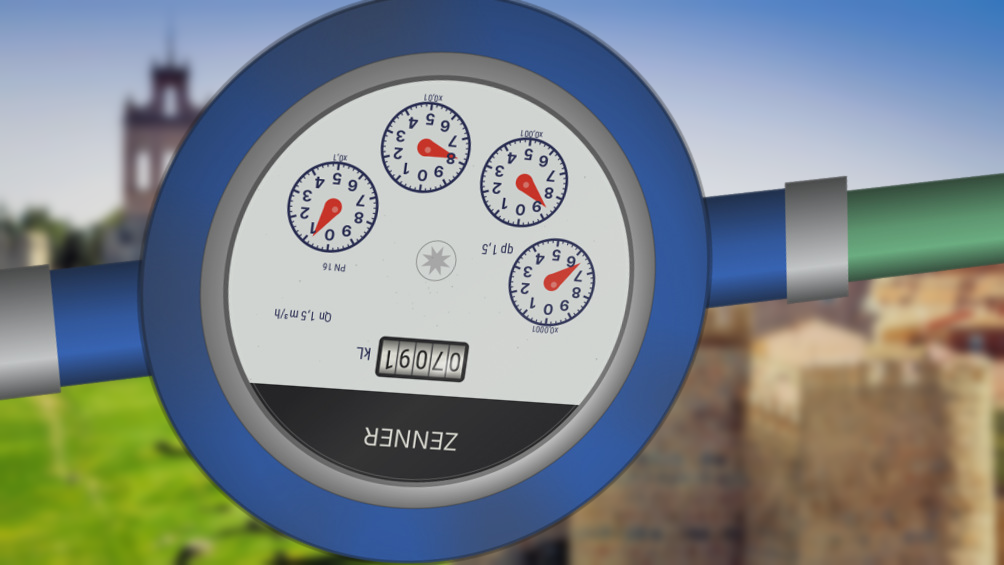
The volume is 7091.0786,kL
